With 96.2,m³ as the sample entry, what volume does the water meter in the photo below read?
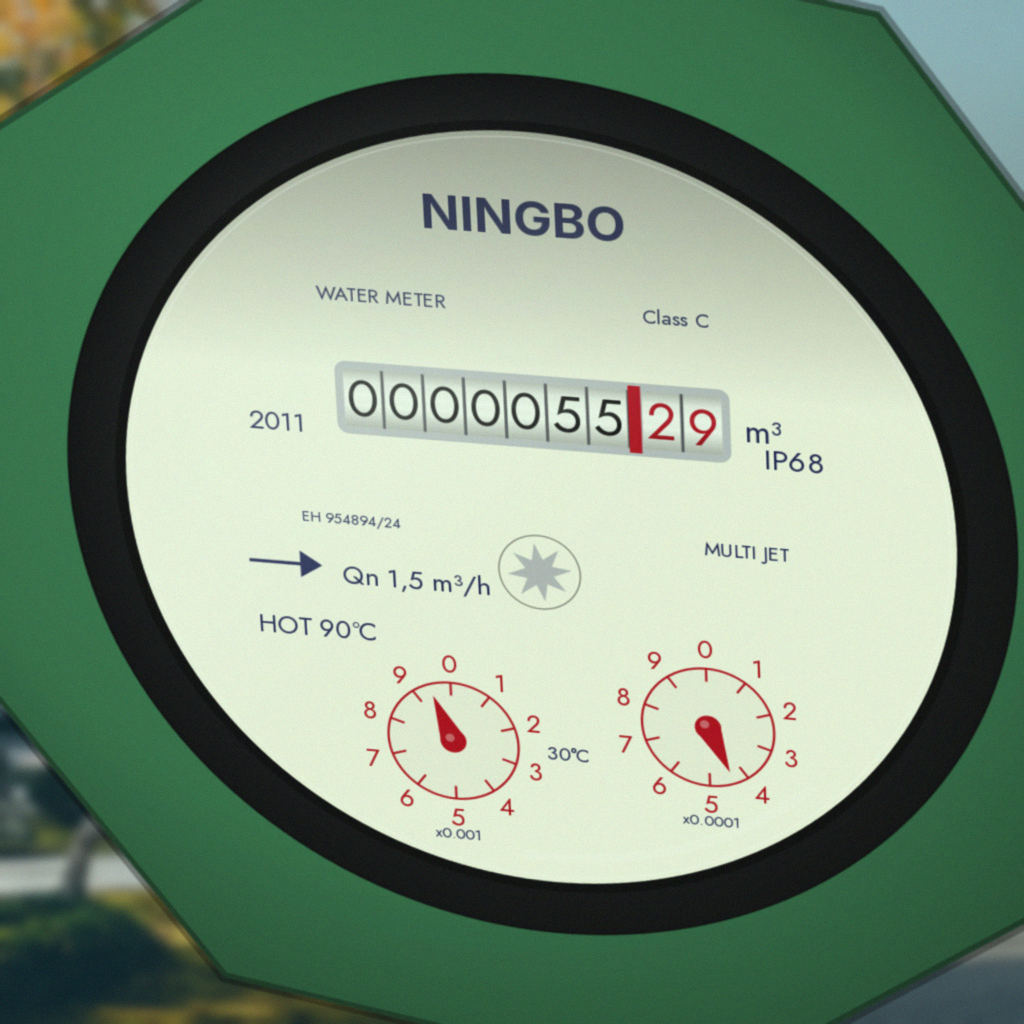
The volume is 55.2894,m³
